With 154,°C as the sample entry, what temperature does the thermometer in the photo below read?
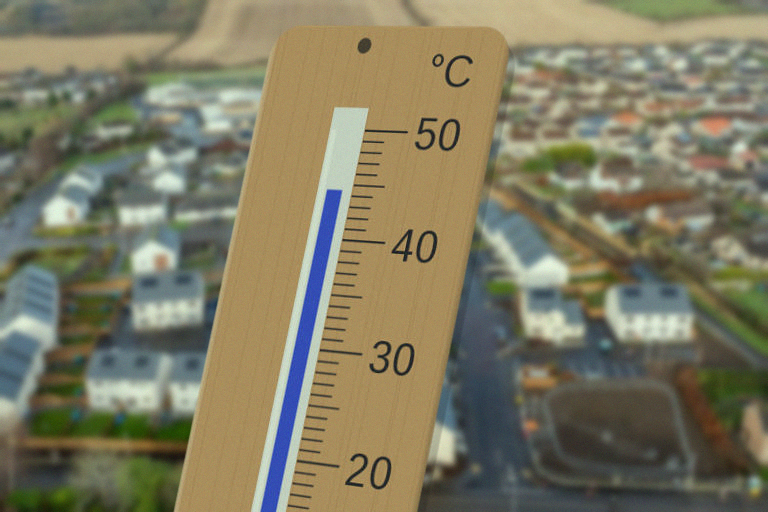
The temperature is 44.5,°C
